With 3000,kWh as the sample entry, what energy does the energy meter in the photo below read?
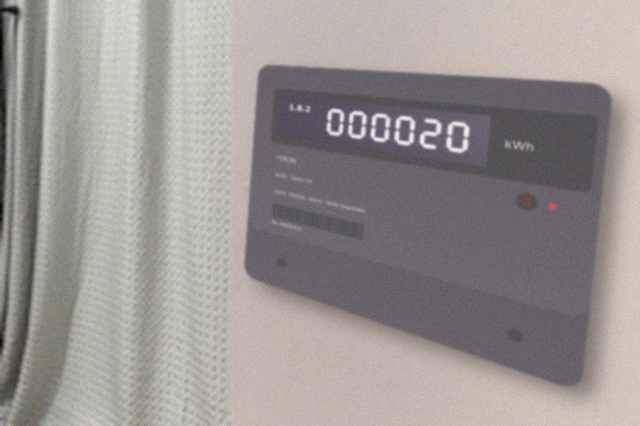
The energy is 20,kWh
